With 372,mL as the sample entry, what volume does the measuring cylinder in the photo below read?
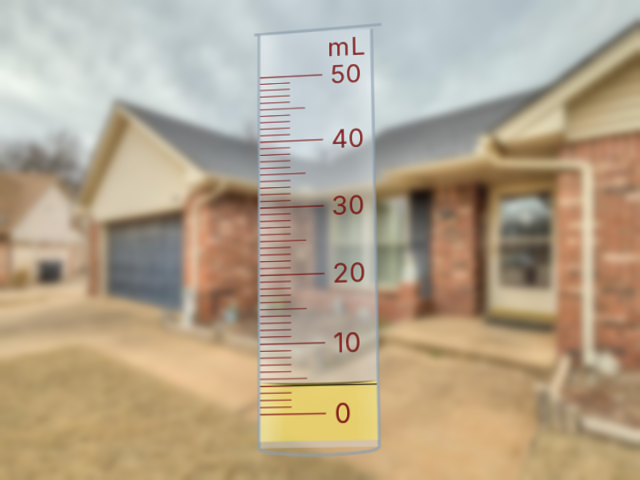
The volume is 4,mL
